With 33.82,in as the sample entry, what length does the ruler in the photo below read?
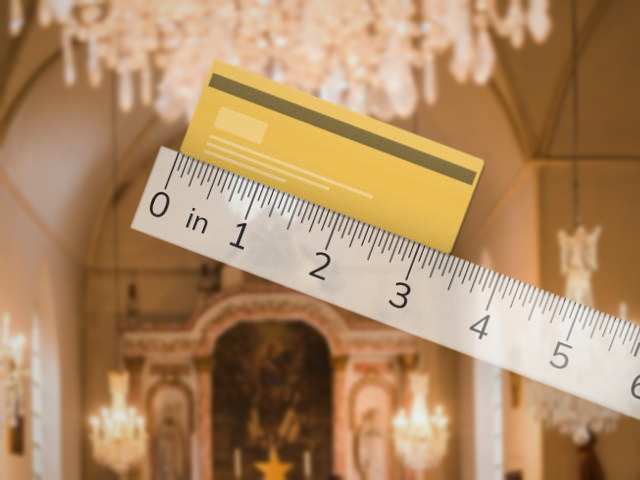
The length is 3.375,in
